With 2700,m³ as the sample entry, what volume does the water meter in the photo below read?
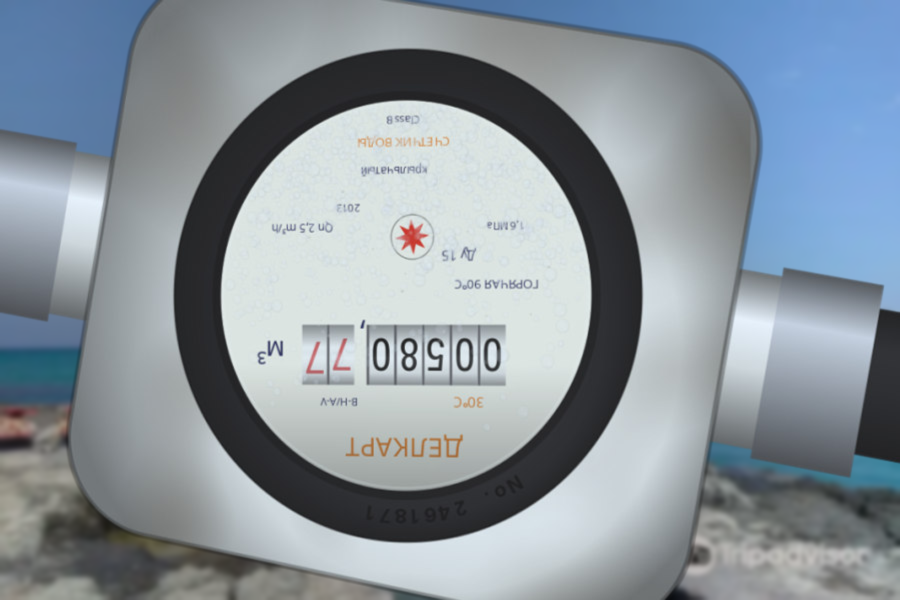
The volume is 580.77,m³
